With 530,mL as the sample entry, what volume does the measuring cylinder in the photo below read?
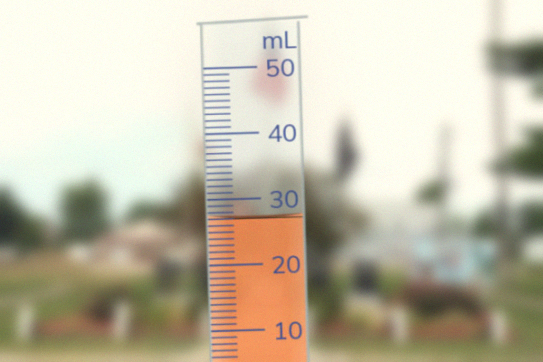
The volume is 27,mL
